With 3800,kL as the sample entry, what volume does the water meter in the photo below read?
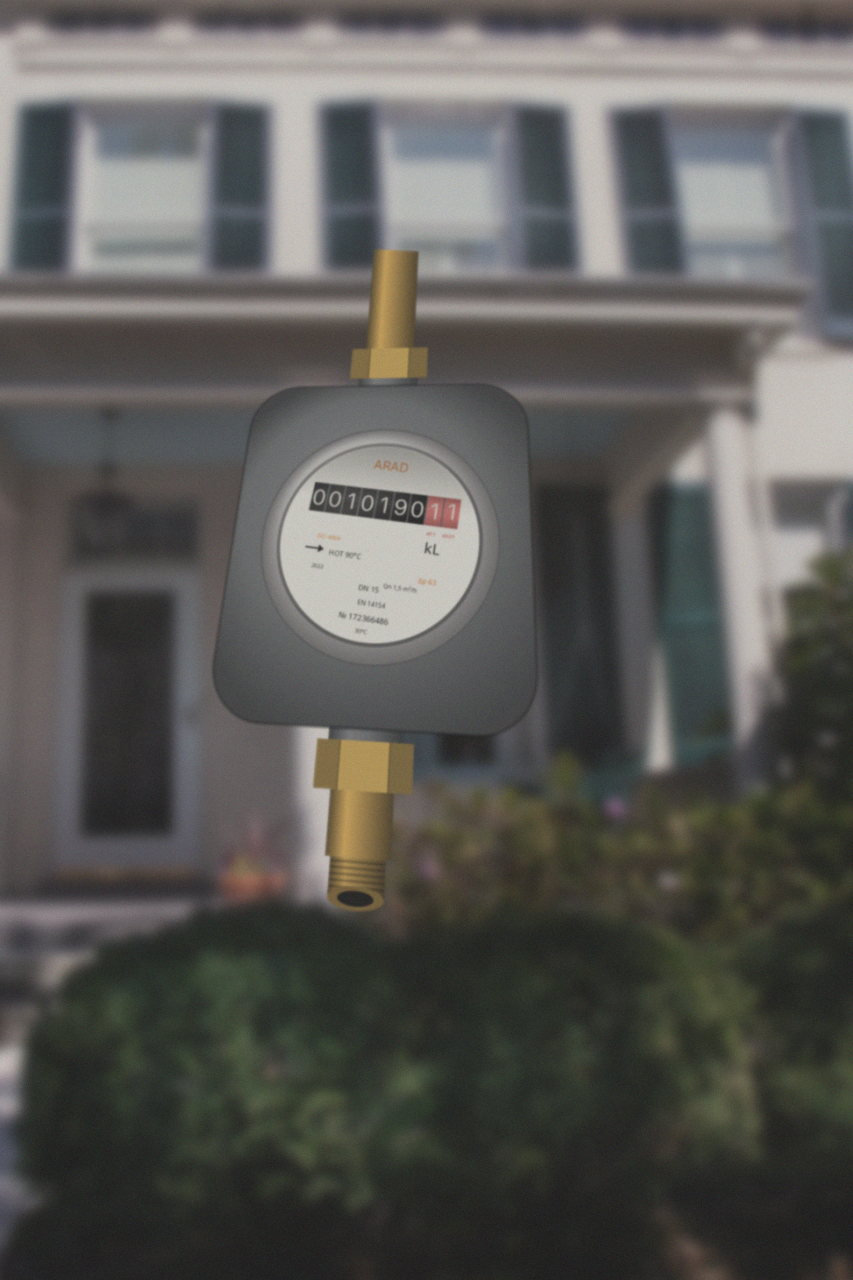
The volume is 10190.11,kL
